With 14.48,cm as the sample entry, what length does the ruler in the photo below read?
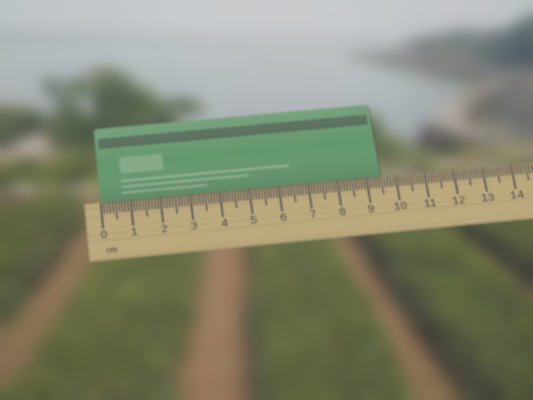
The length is 9.5,cm
